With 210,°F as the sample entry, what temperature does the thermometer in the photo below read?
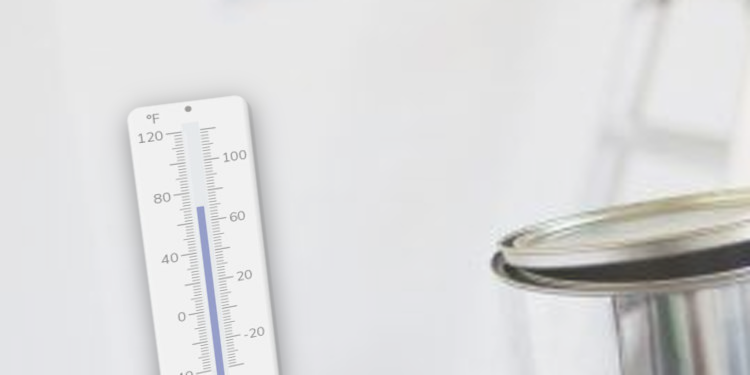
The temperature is 70,°F
